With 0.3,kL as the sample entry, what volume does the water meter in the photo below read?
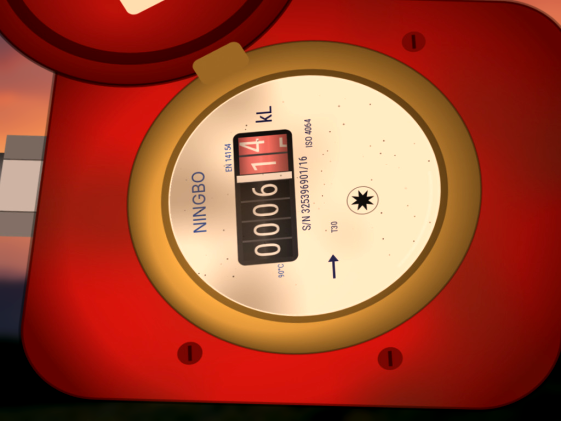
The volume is 6.14,kL
